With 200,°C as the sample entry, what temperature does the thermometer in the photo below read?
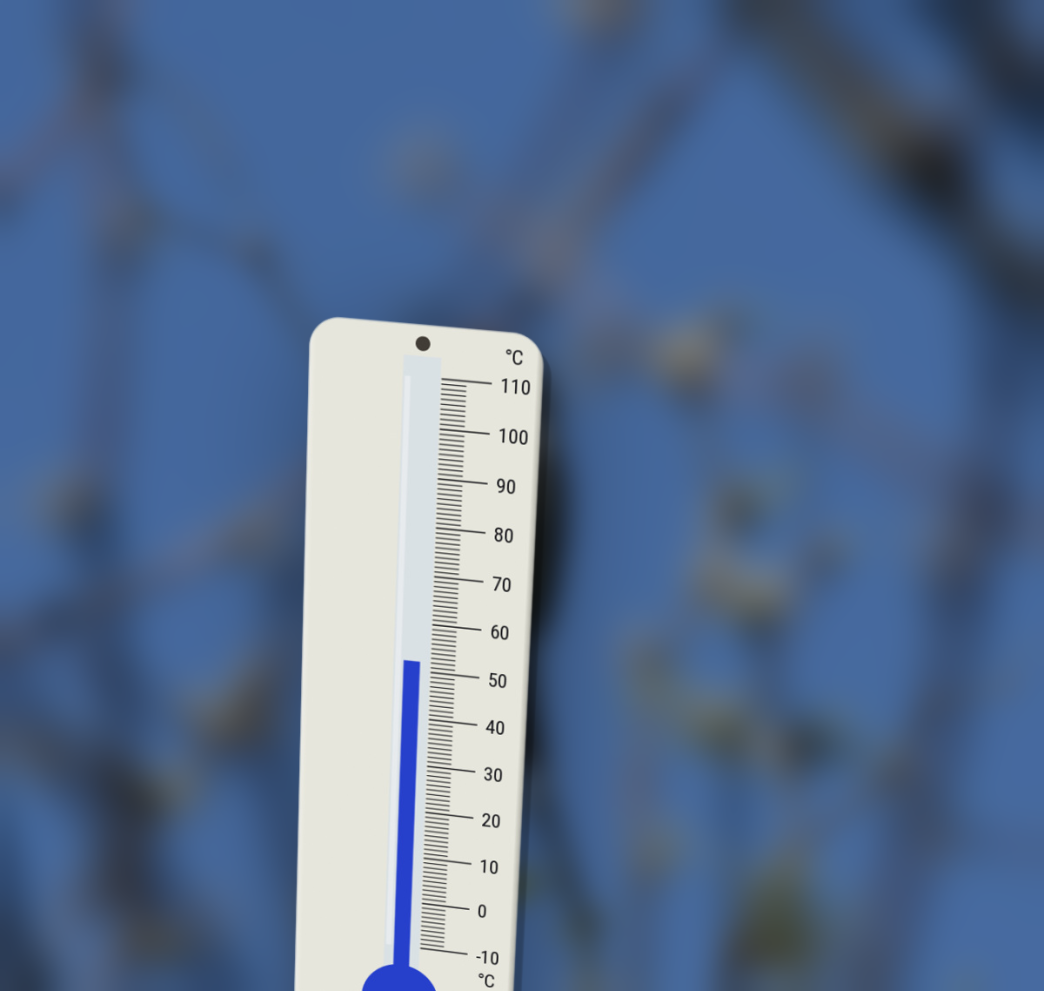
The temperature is 52,°C
